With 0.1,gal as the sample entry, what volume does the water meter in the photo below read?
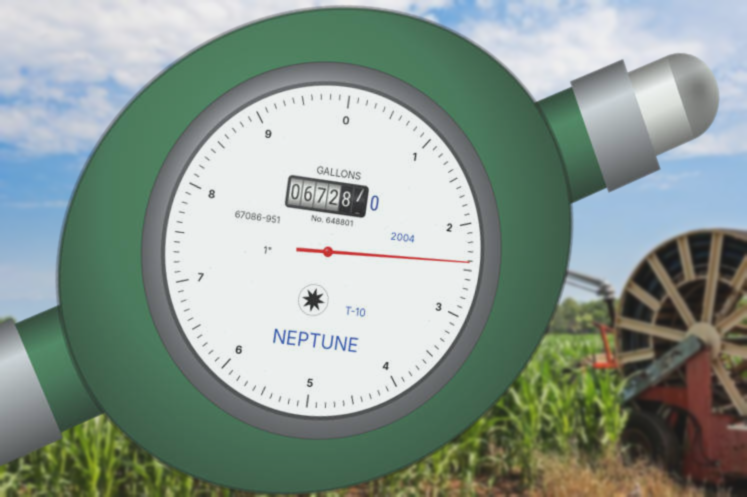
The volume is 672872.4,gal
